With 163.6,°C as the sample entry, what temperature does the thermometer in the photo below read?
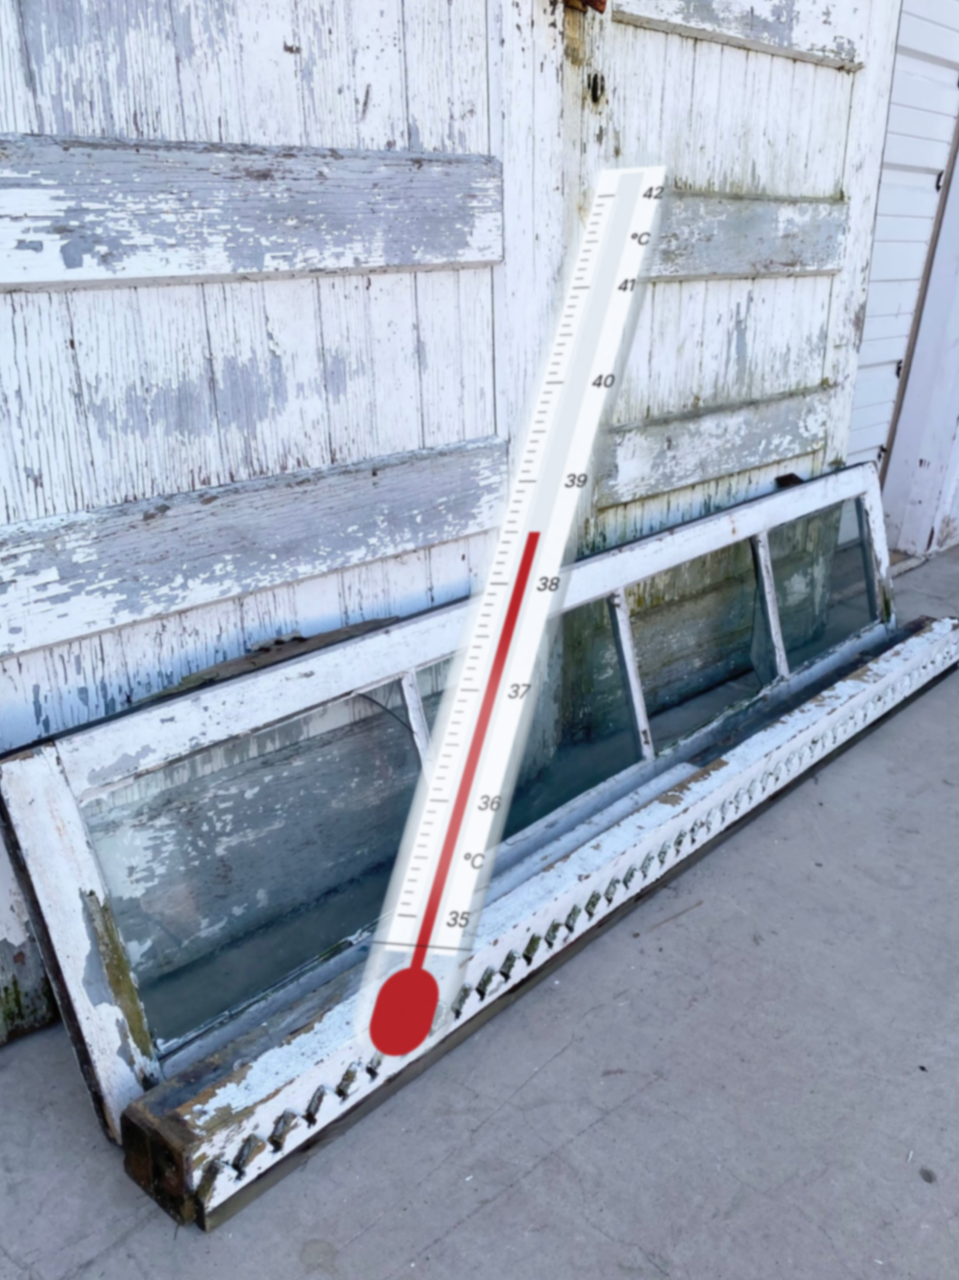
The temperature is 38.5,°C
